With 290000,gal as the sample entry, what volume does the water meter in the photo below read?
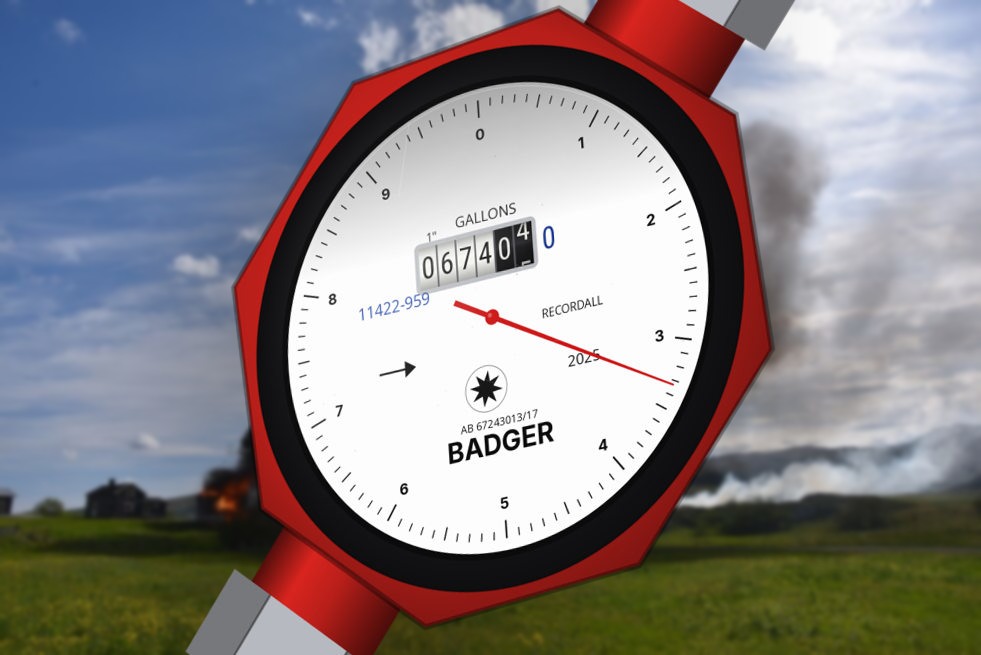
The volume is 674043.3,gal
